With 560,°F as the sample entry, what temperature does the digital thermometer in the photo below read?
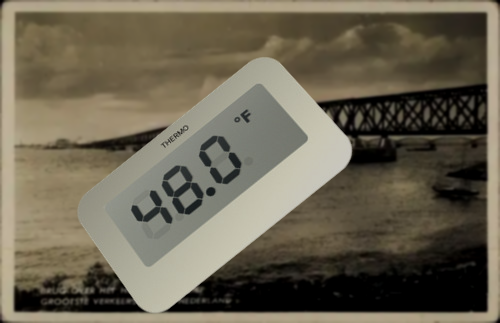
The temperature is 48.0,°F
